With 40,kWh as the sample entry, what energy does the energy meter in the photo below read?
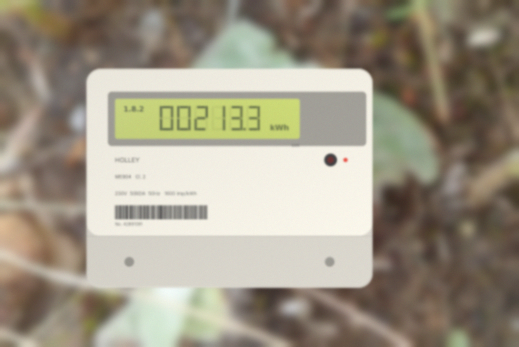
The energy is 213.3,kWh
